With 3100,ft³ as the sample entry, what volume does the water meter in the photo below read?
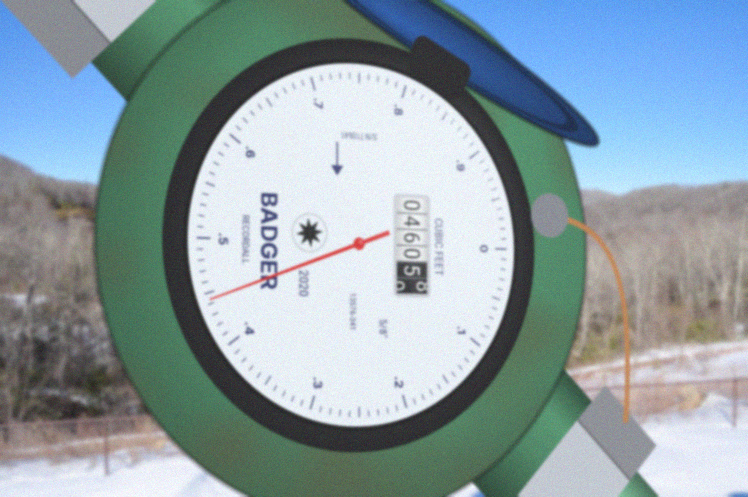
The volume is 46058.44,ft³
